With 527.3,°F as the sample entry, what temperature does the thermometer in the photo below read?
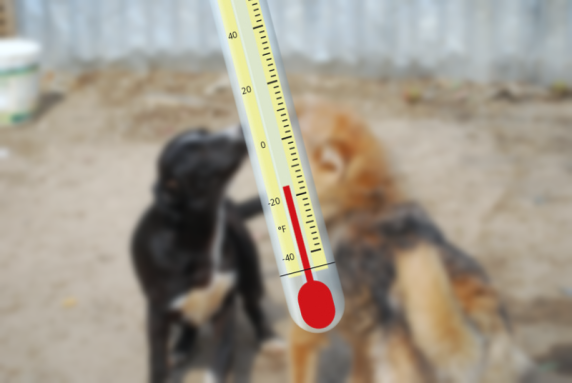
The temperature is -16,°F
